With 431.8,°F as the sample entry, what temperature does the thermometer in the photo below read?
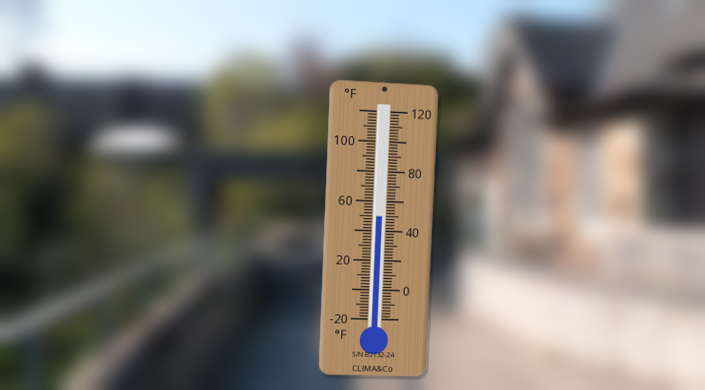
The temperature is 50,°F
